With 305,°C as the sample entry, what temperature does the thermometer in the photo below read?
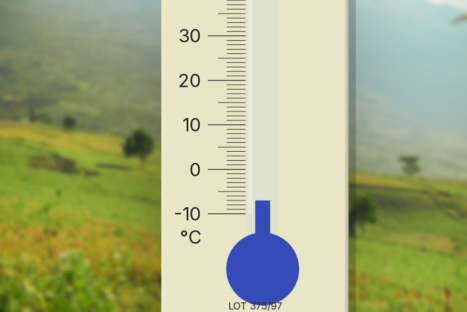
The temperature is -7,°C
